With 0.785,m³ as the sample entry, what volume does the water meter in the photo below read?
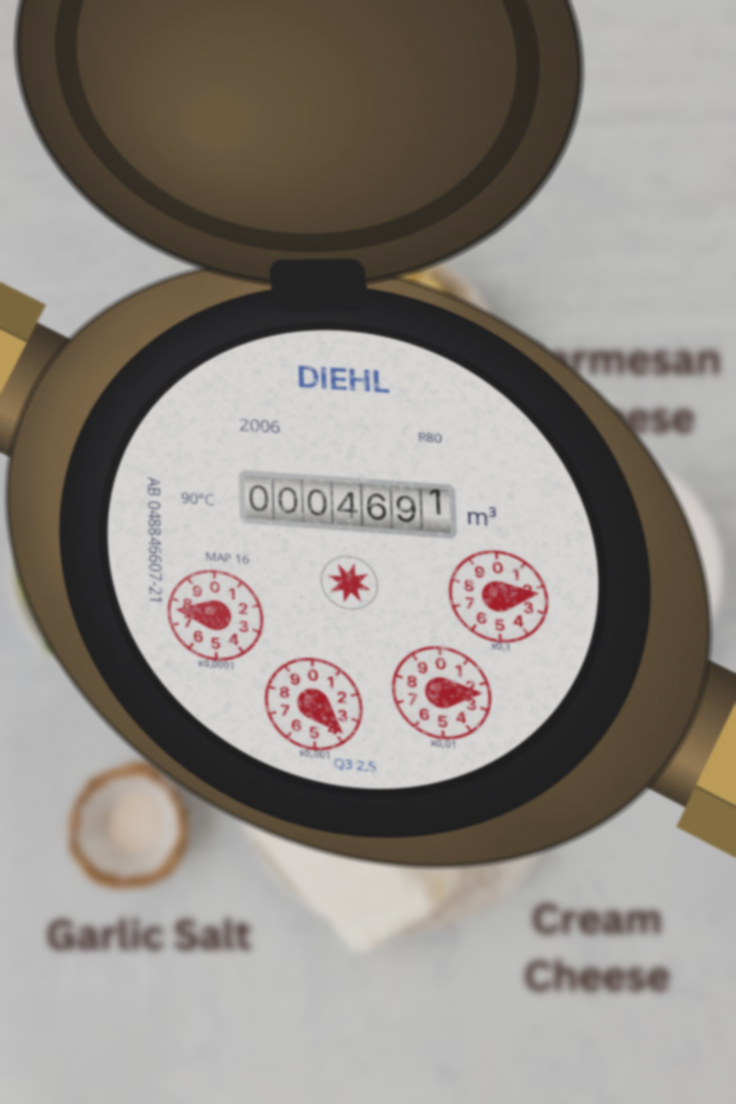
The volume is 4691.2237,m³
